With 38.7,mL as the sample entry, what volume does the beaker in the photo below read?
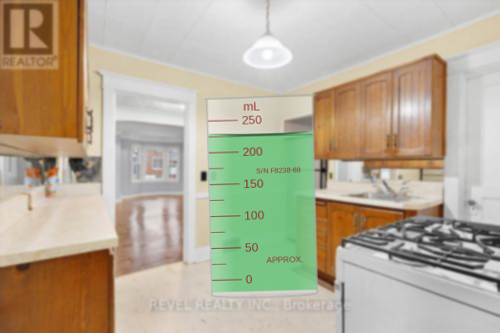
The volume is 225,mL
